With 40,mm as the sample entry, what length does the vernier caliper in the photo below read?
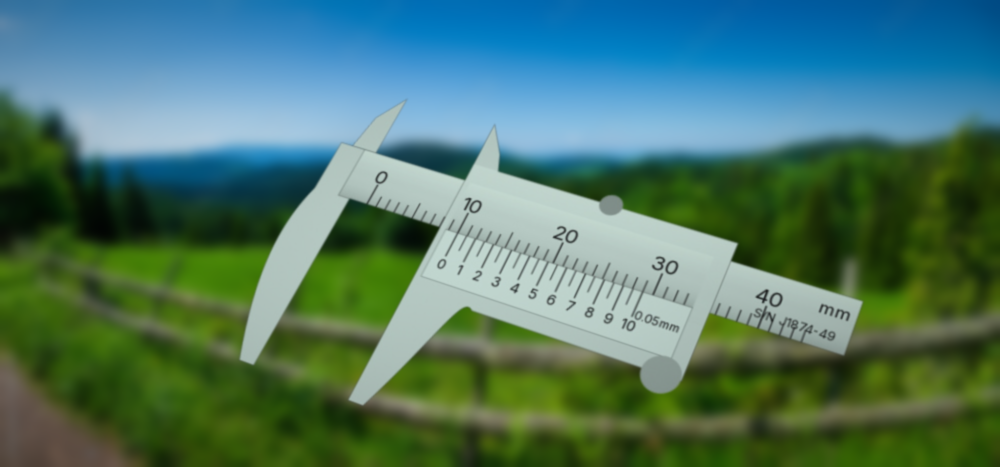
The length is 10.0,mm
